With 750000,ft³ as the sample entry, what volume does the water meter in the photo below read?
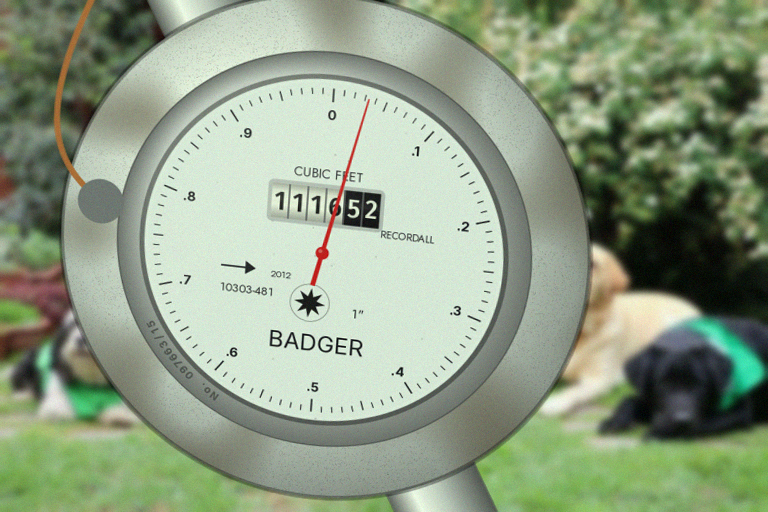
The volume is 111652.03,ft³
